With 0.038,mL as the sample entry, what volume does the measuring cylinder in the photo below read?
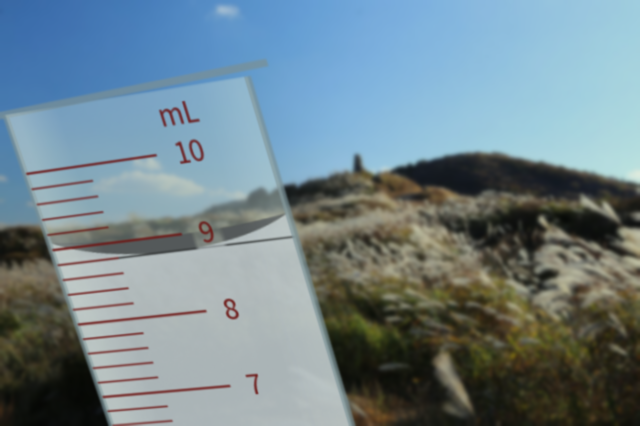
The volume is 8.8,mL
